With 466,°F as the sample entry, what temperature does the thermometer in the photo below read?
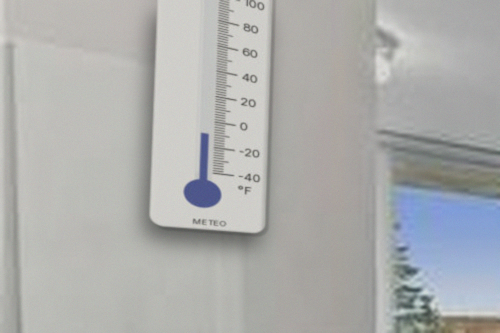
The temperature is -10,°F
